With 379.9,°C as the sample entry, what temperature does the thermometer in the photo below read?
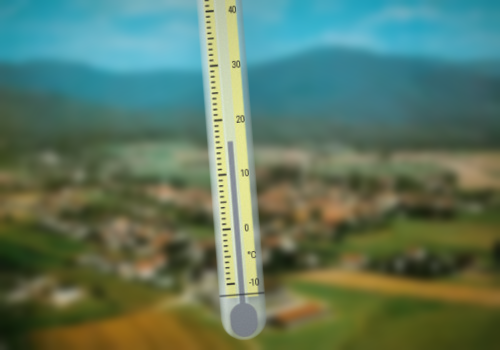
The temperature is 16,°C
